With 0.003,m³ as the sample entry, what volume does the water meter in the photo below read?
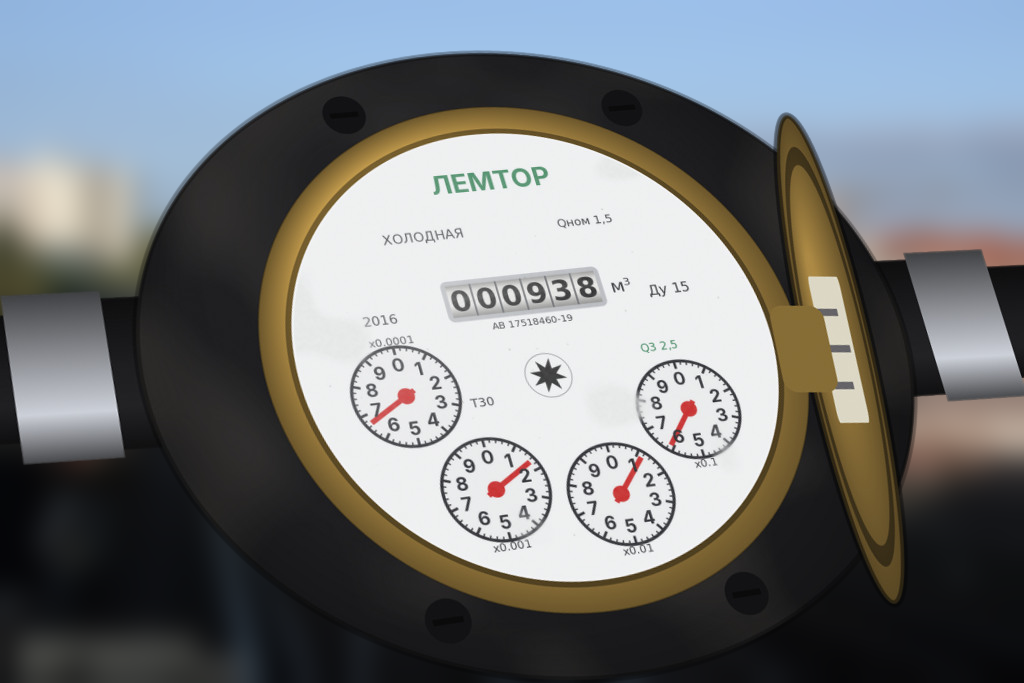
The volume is 938.6116,m³
